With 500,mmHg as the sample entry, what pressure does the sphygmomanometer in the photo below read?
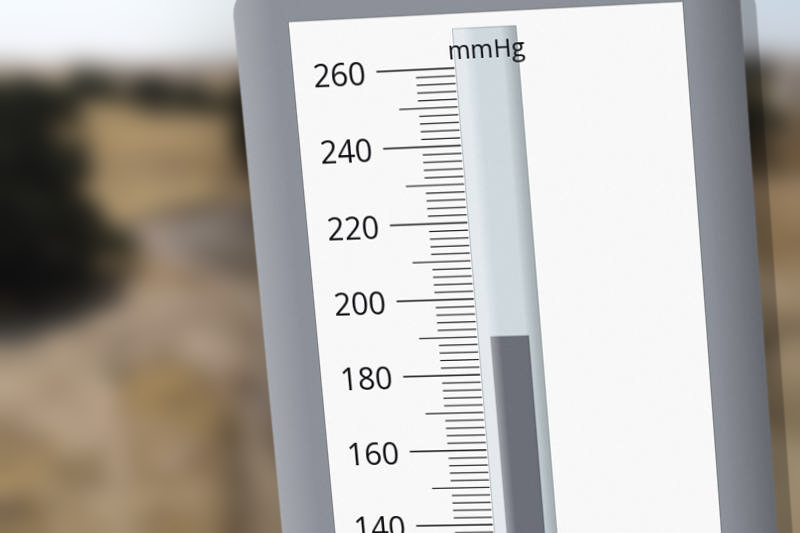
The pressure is 190,mmHg
